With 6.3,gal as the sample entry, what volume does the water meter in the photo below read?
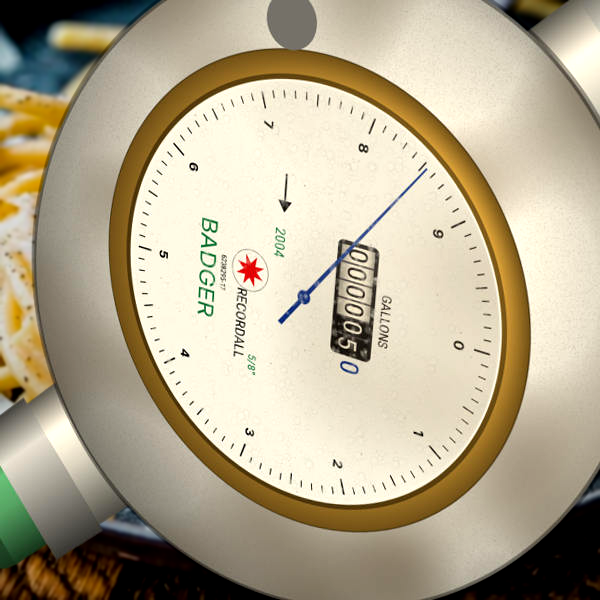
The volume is 48.5,gal
